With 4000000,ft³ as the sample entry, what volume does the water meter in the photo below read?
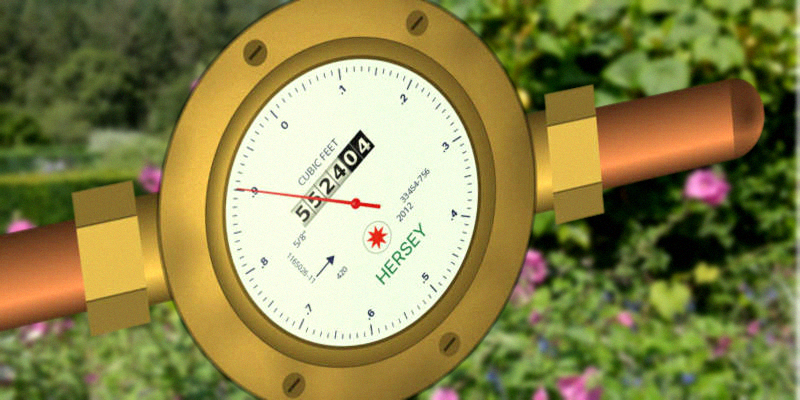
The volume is 552403.90,ft³
